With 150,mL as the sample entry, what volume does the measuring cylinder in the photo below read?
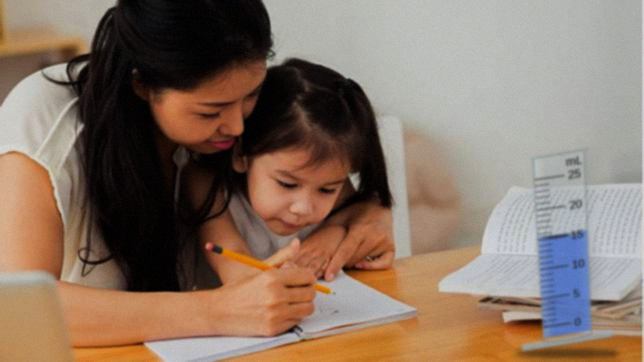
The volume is 15,mL
